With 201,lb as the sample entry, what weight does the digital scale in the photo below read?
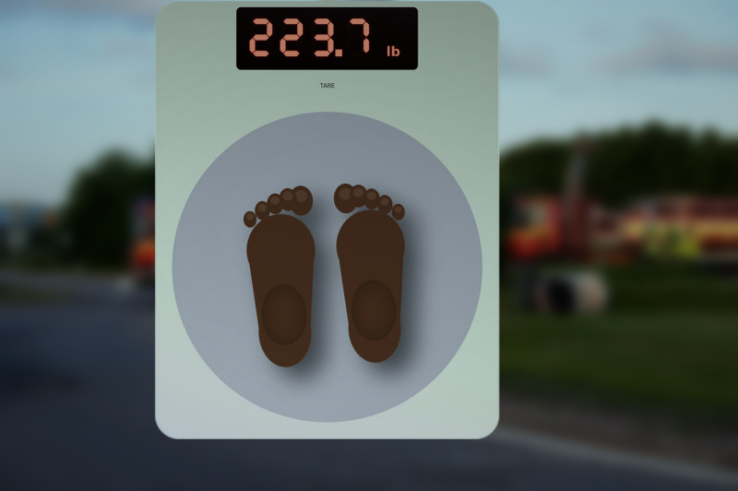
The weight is 223.7,lb
